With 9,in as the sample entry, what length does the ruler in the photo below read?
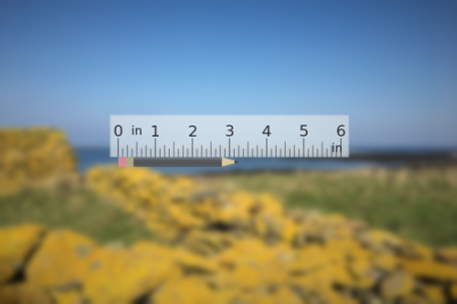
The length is 3.25,in
